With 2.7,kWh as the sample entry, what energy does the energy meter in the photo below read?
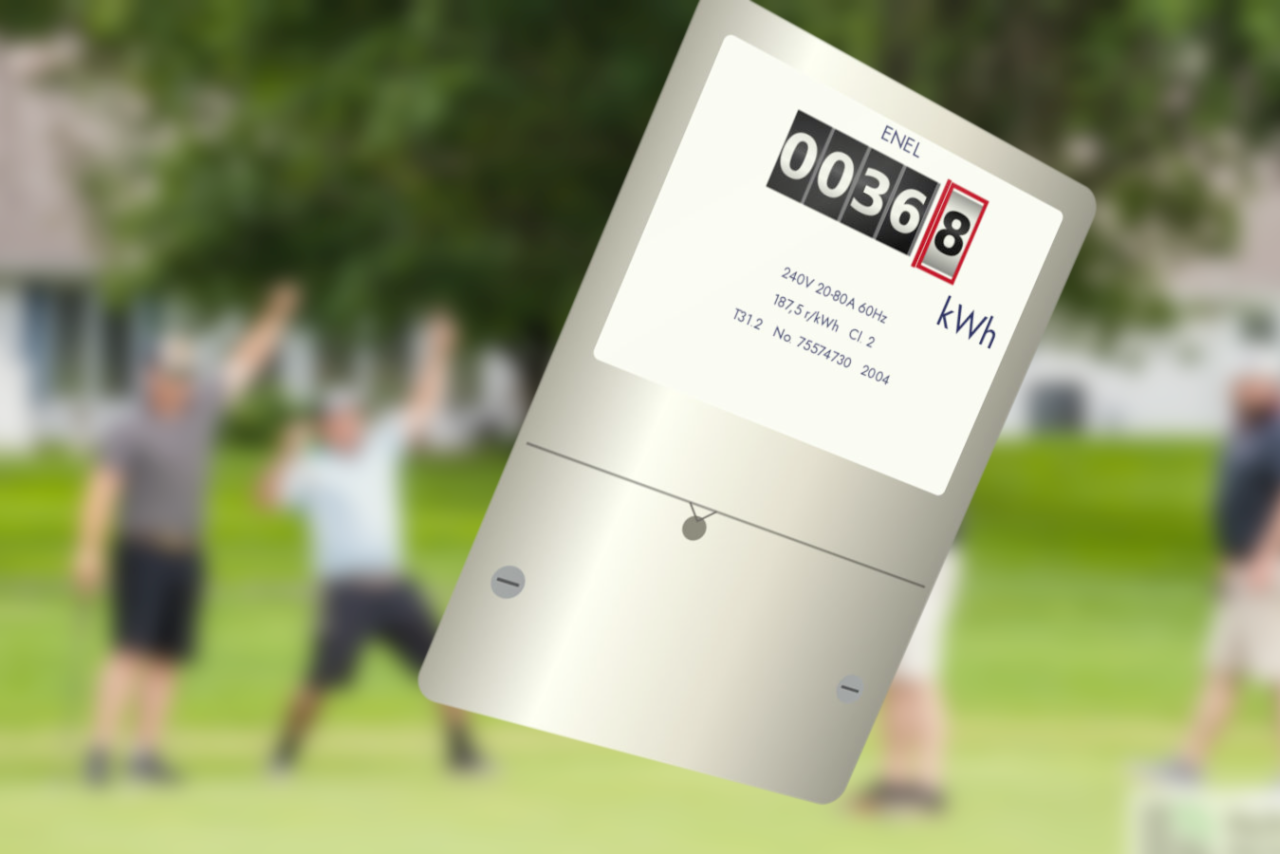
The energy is 36.8,kWh
